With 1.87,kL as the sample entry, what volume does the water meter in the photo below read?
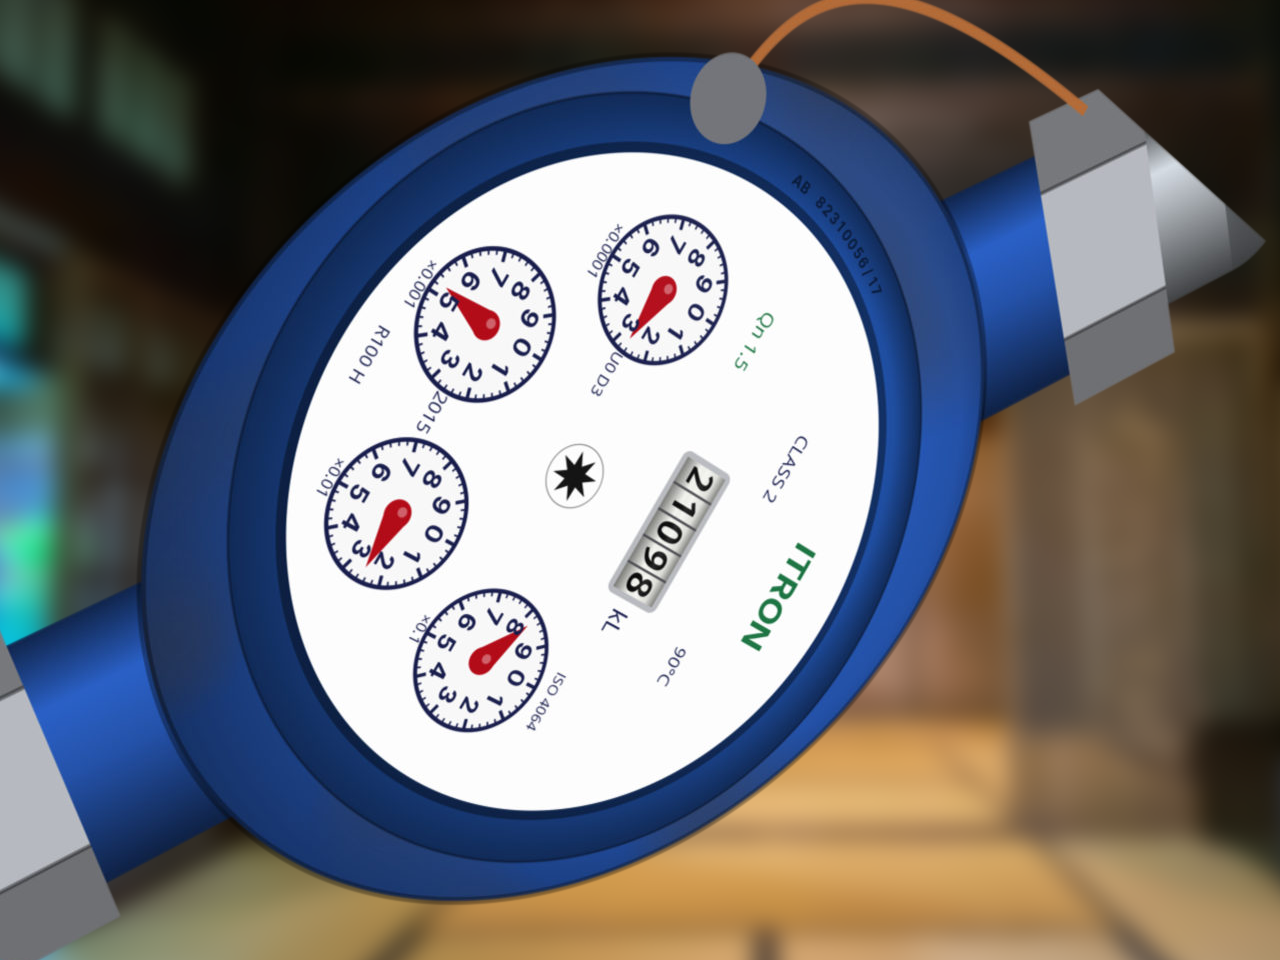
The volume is 21098.8252,kL
